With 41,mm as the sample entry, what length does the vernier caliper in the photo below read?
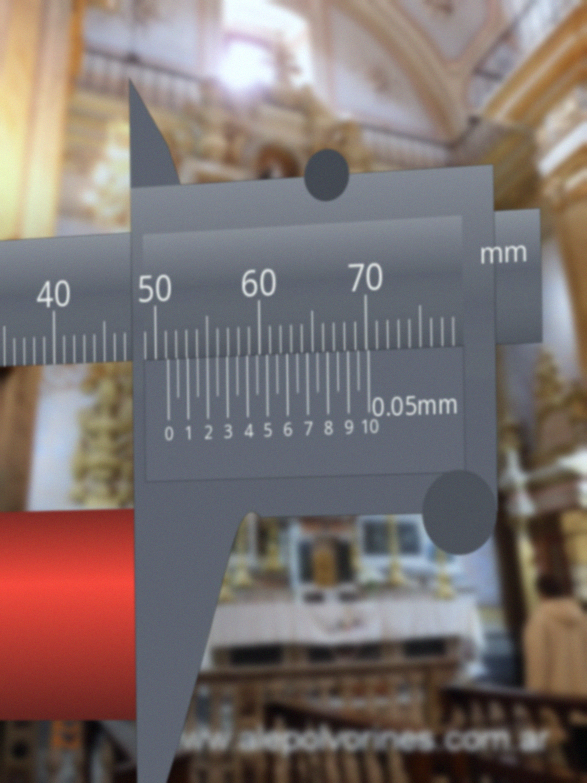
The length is 51.2,mm
